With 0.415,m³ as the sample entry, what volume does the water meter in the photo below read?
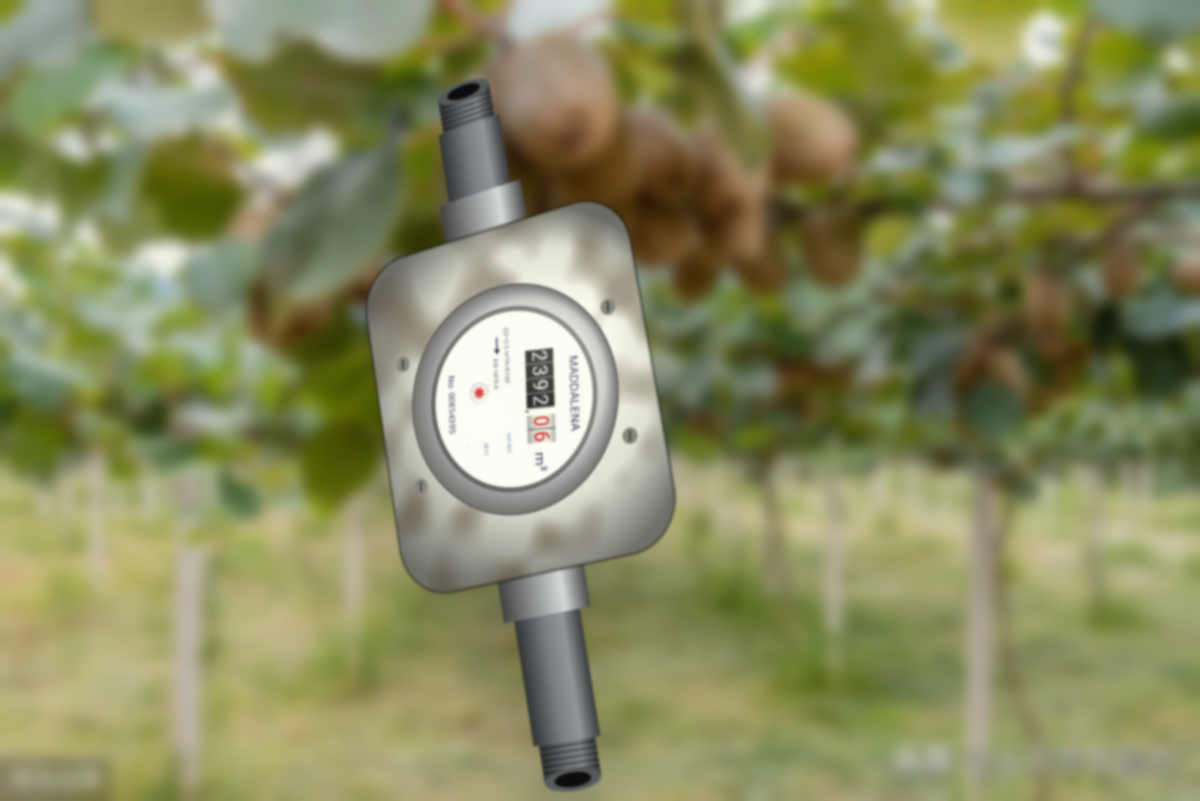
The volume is 2392.06,m³
